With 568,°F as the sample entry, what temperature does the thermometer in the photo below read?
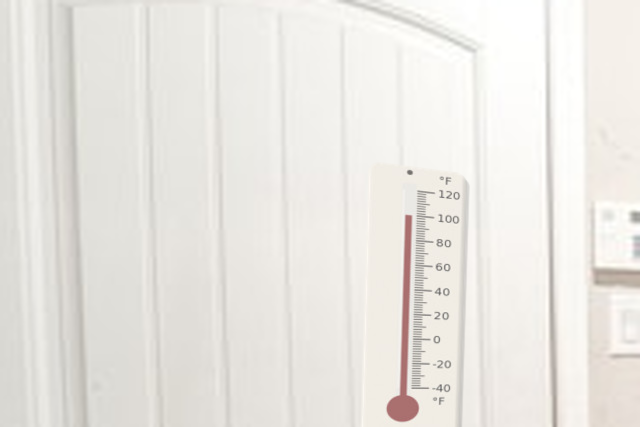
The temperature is 100,°F
